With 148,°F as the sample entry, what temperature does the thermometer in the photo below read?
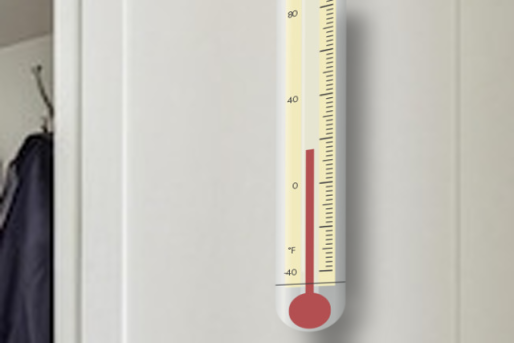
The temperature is 16,°F
